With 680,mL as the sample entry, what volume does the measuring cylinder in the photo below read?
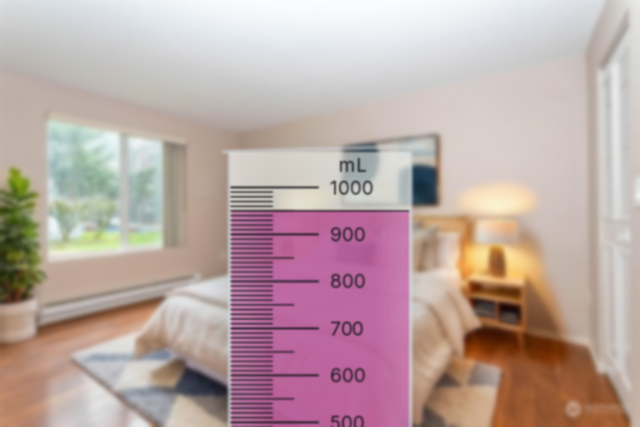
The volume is 950,mL
